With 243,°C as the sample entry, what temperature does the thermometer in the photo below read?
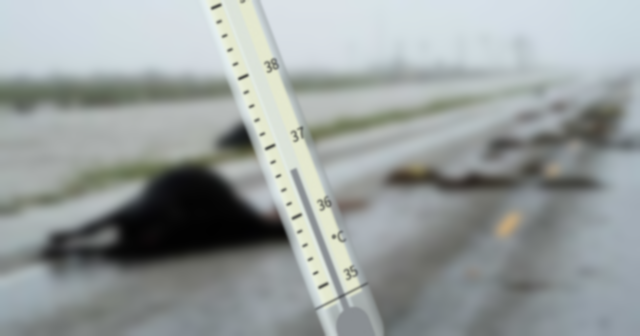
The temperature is 36.6,°C
